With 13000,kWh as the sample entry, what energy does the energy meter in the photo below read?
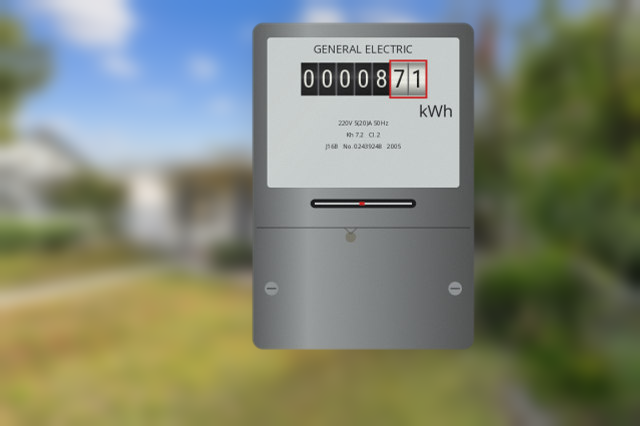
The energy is 8.71,kWh
